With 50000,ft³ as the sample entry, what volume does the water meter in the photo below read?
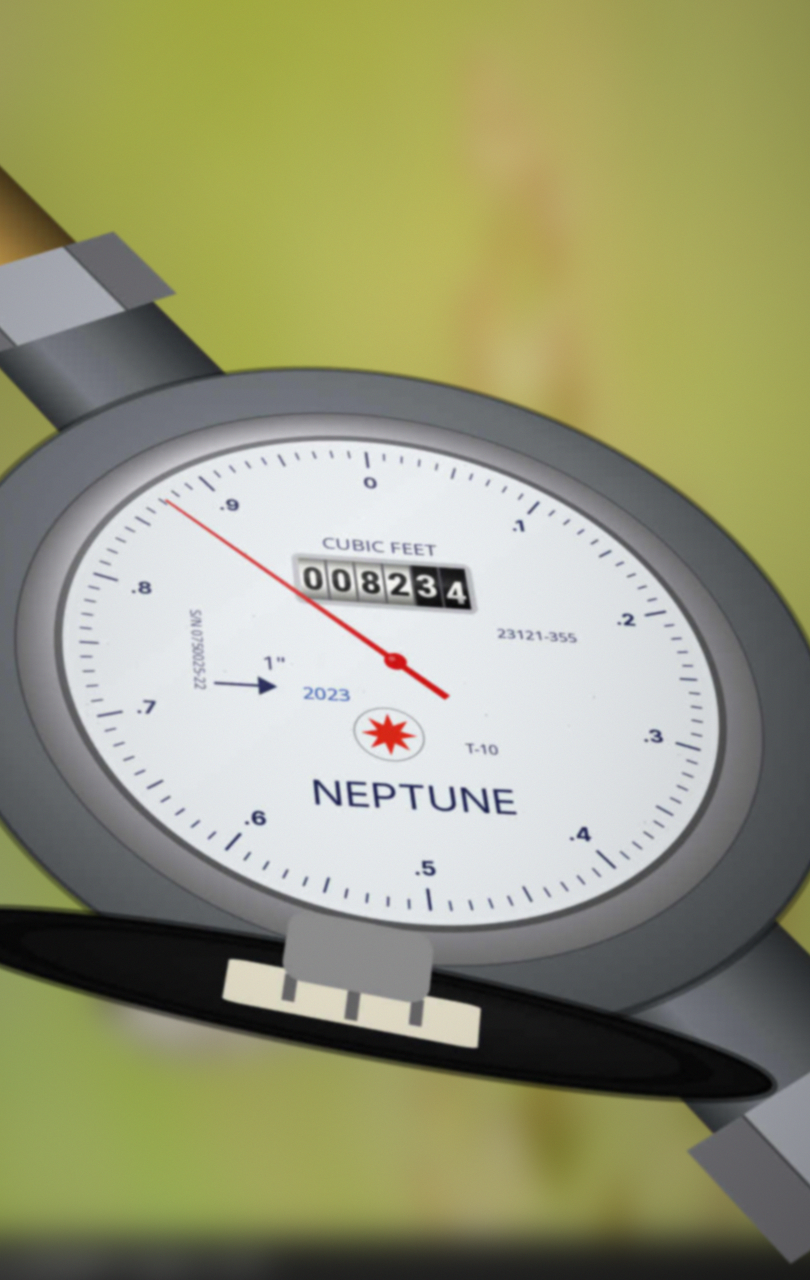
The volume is 8233.87,ft³
